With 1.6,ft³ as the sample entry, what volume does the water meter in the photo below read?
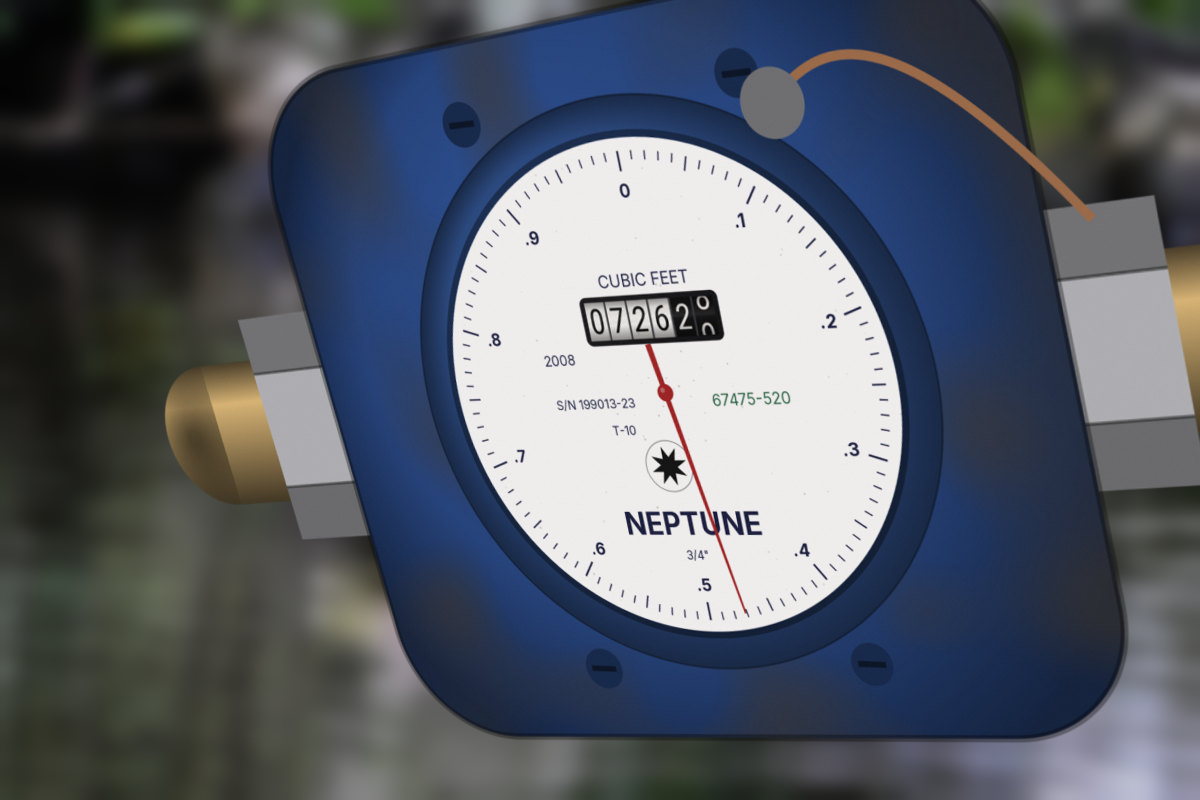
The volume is 72628.47,ft³
